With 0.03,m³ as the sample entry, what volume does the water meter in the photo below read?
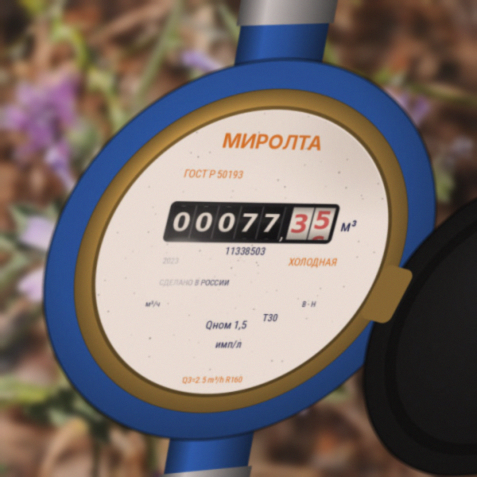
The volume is 77.35,m³
